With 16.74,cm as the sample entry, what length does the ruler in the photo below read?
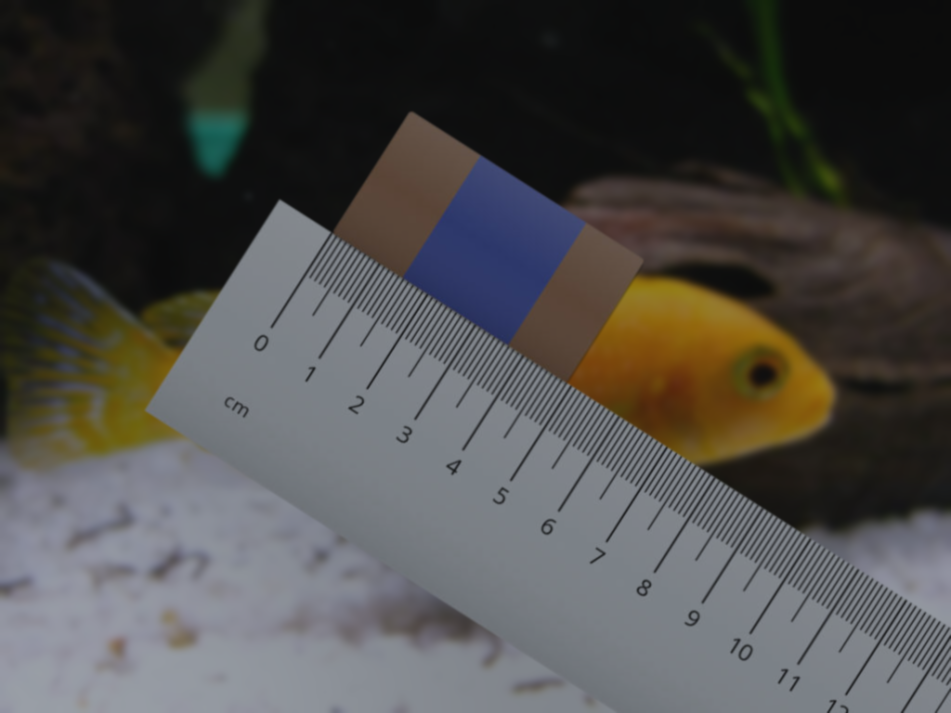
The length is 4.9,cm
